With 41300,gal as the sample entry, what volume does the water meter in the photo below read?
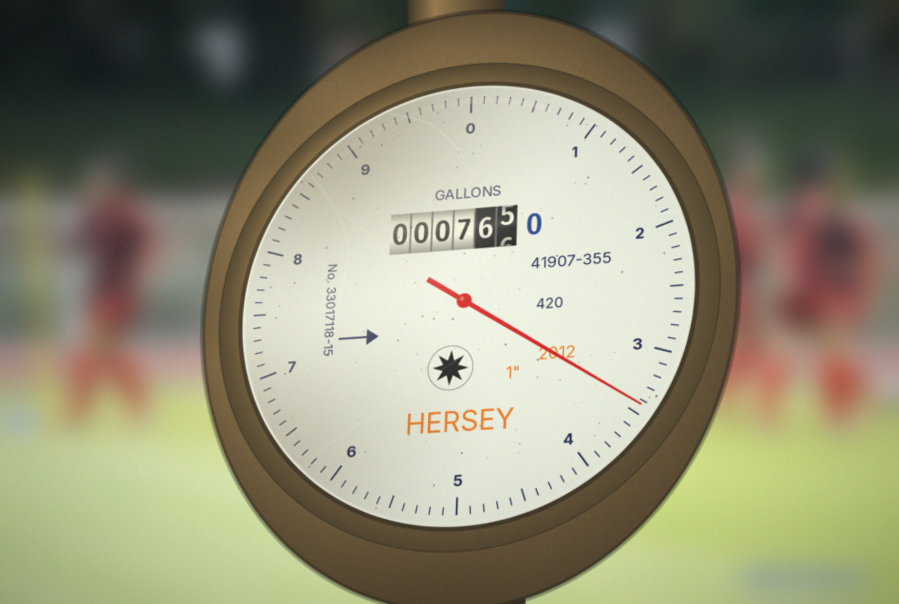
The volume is 7653.4,gal
